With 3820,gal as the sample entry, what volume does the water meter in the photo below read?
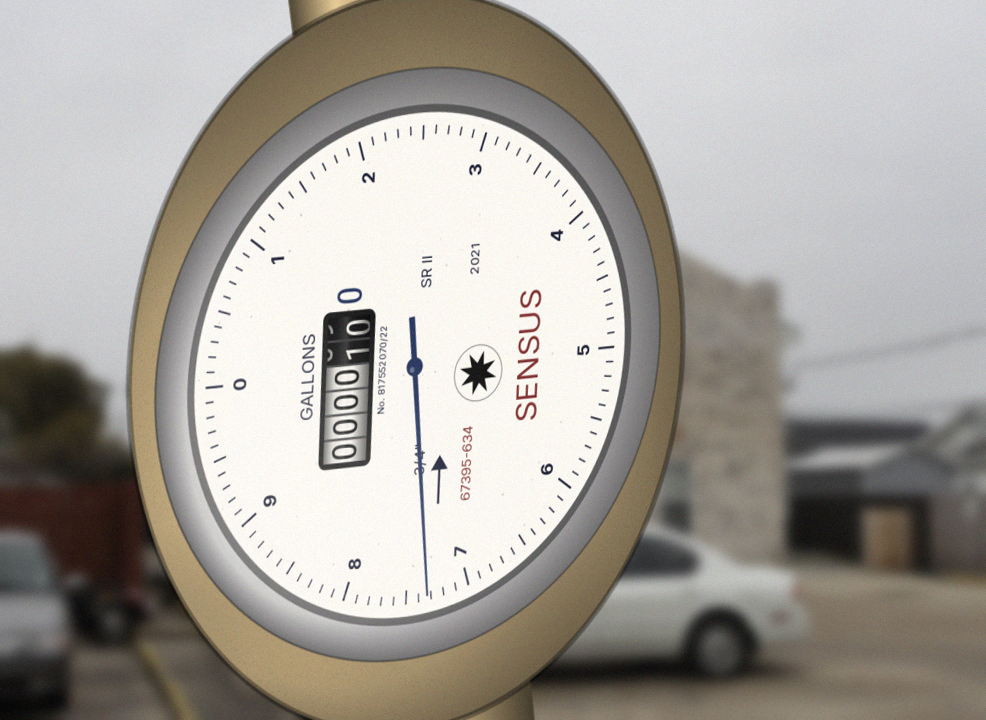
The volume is 97.3,gal
